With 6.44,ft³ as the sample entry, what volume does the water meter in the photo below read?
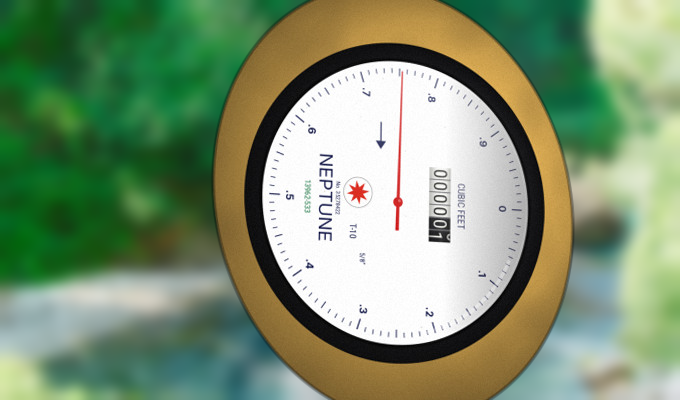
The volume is 0.75,ft³
